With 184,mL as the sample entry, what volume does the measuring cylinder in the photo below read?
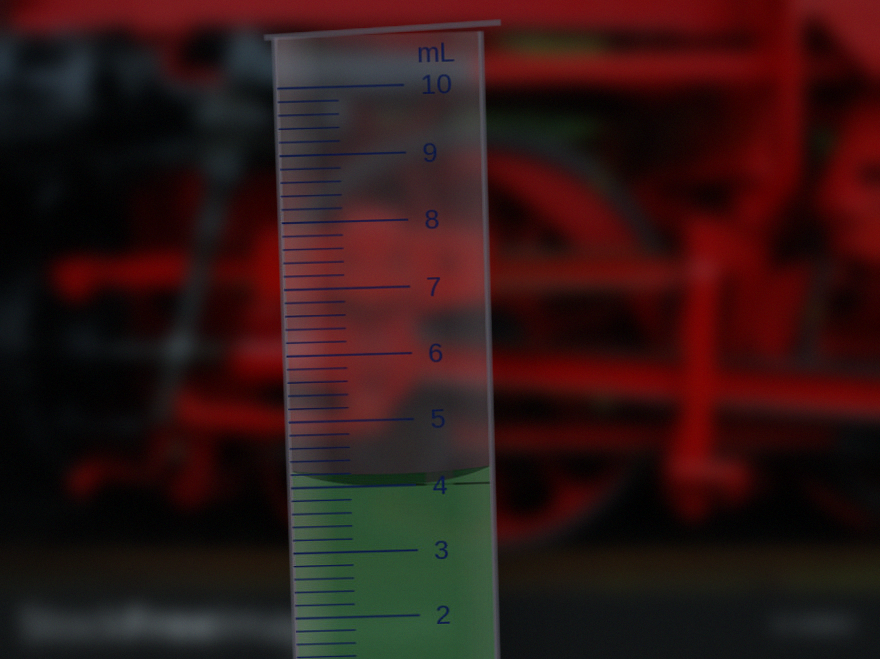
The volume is 4,mL
